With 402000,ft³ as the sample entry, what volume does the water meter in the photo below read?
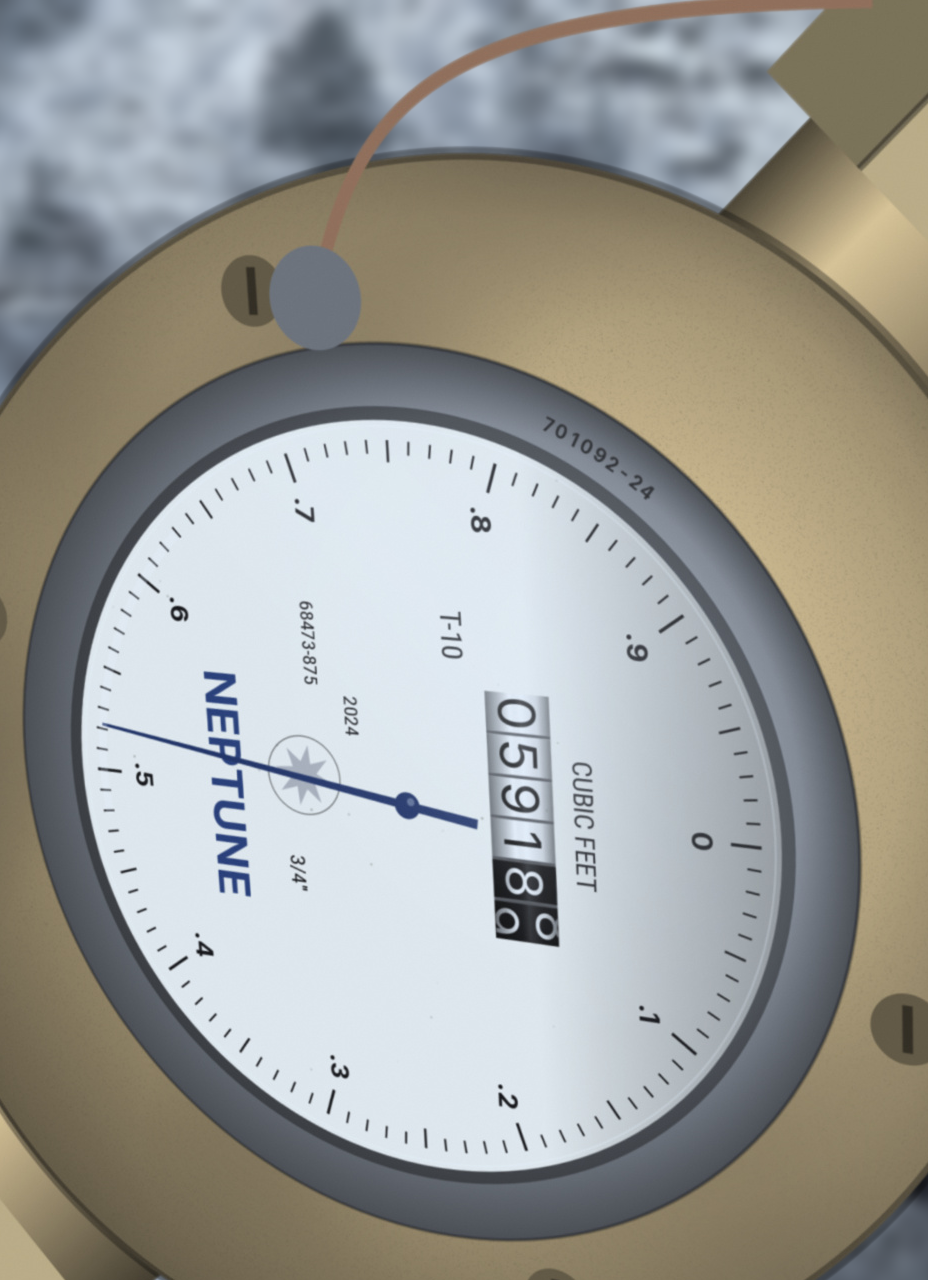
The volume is 59188.52,ft³
